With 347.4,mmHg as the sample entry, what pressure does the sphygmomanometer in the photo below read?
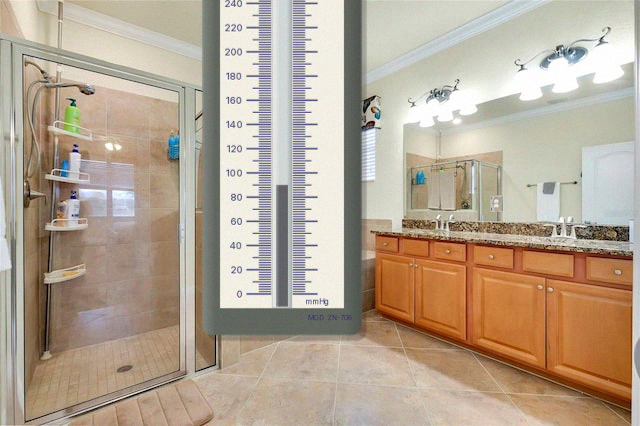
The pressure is 90,mmHg
